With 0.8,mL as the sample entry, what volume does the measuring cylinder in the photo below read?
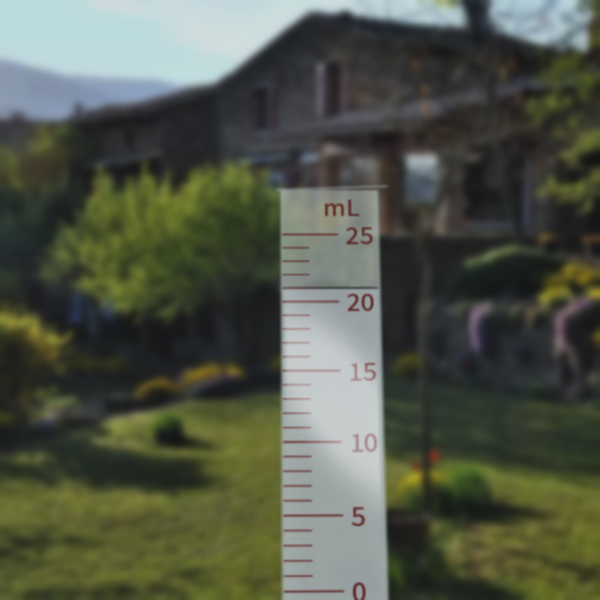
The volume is 21,mL
